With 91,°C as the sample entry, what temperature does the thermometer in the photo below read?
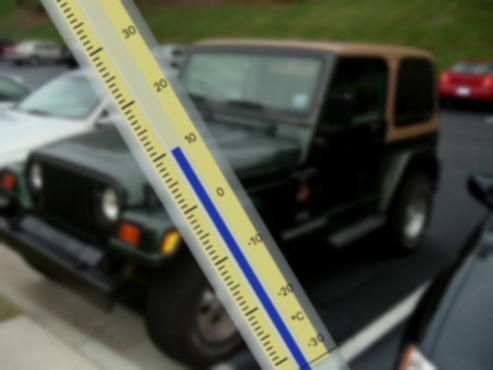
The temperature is 10,°C
